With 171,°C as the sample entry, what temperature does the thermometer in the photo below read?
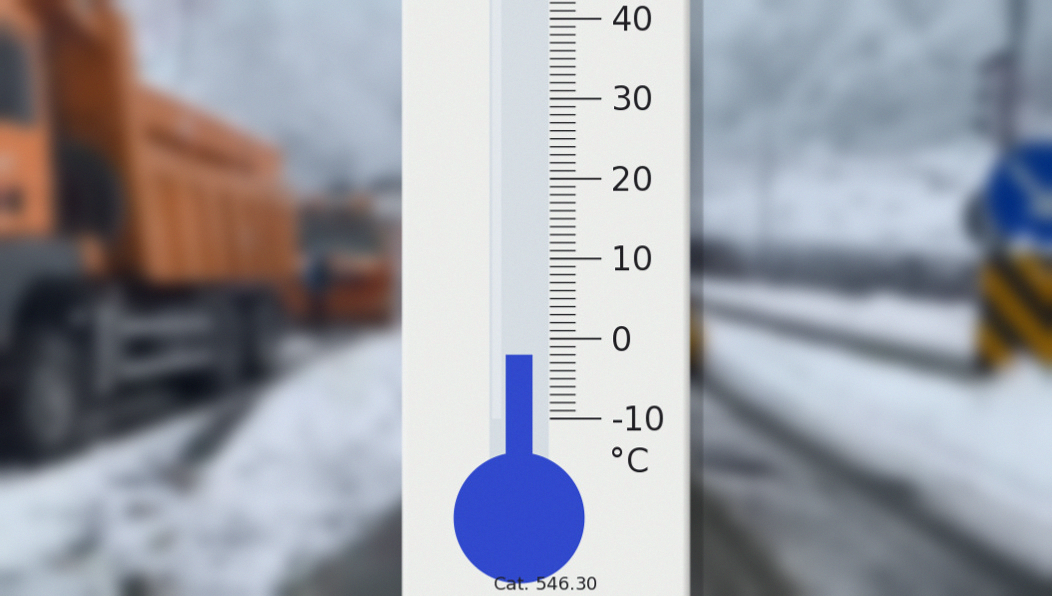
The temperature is -2,°C
